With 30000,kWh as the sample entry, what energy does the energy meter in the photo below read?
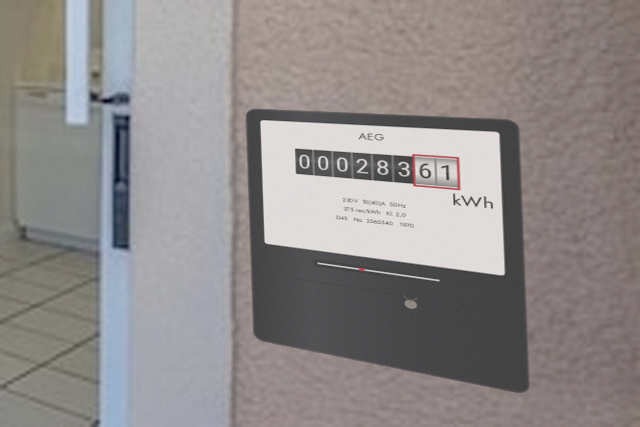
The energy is 283.61,kWh
